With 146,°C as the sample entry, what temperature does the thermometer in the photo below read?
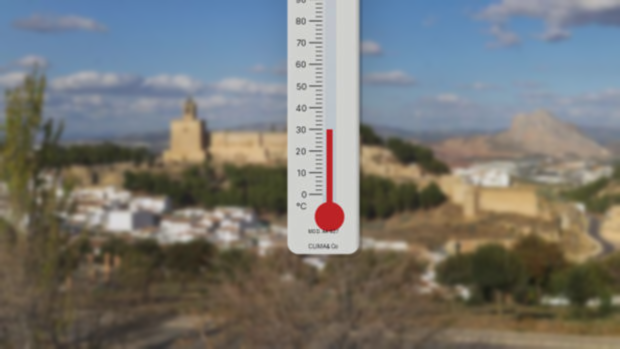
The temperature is 30,°C
